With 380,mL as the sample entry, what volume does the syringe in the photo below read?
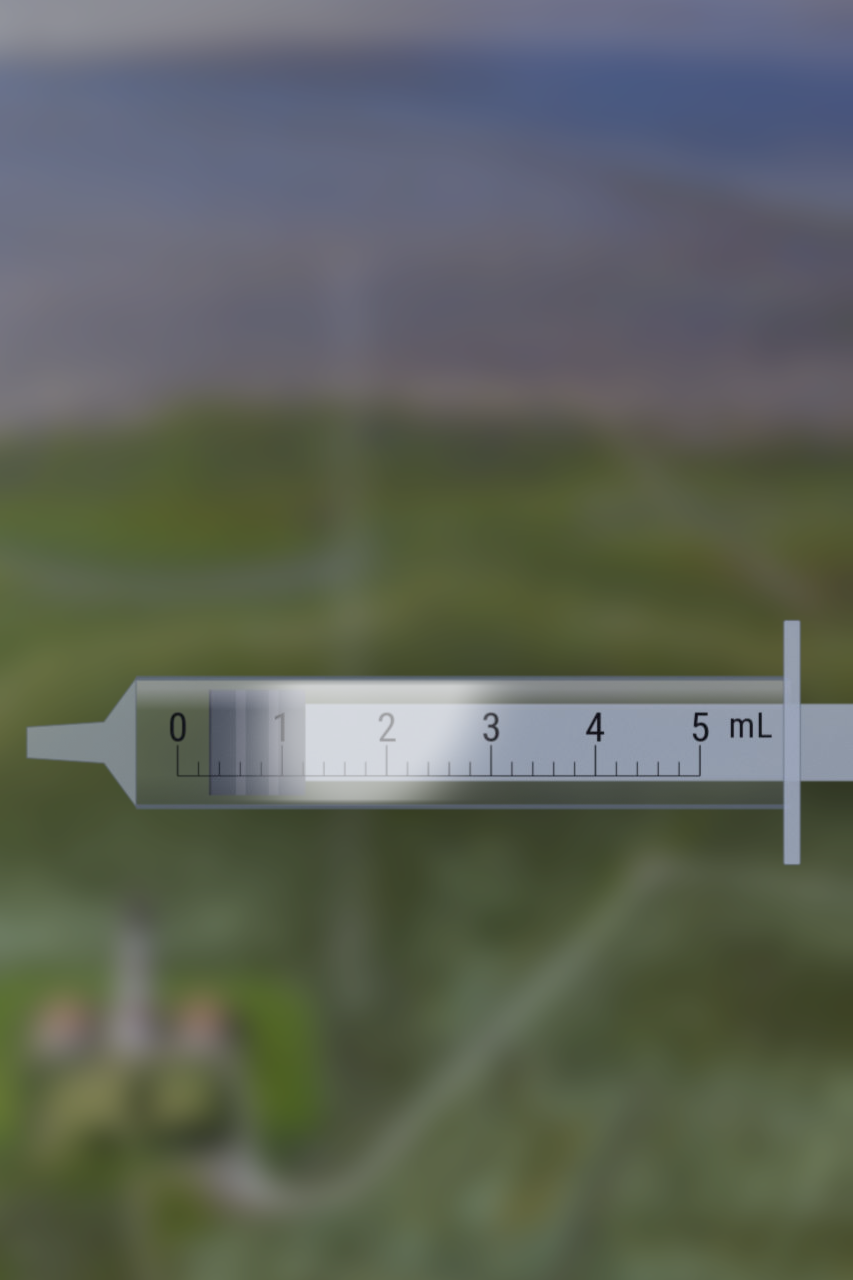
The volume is 0.3,mL
